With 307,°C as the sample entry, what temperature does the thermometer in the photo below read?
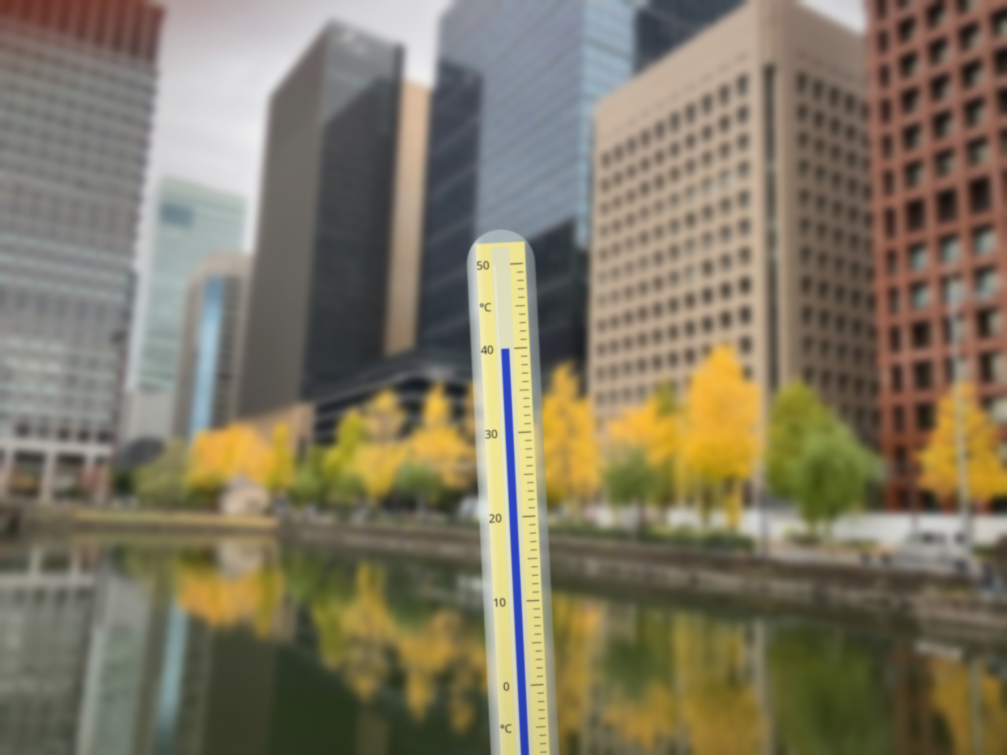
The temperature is 40,°C
